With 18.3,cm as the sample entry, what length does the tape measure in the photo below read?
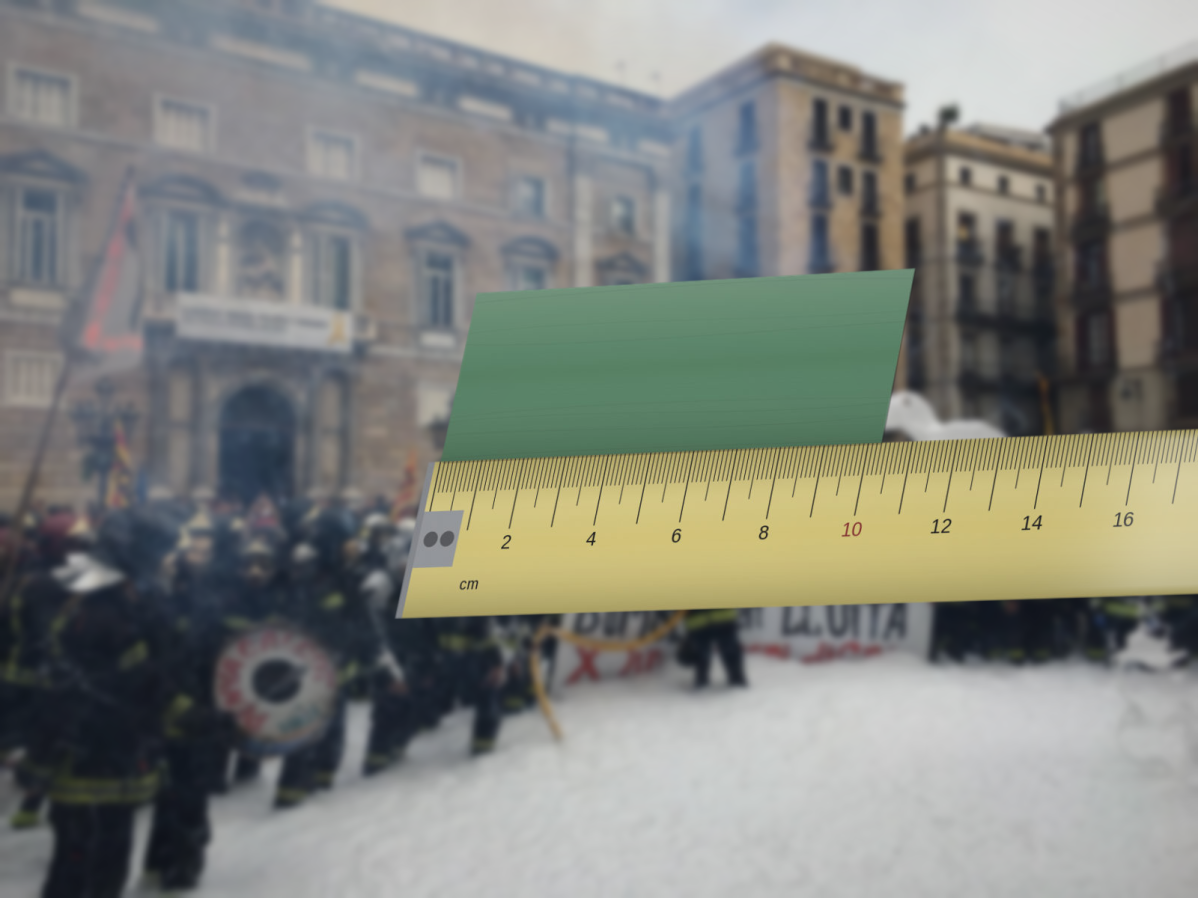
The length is 10.3,cm
